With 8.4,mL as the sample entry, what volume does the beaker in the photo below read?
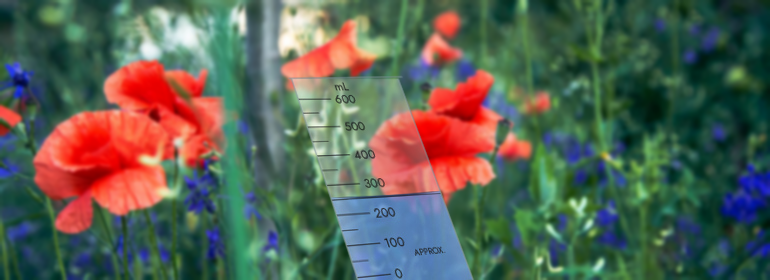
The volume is 250,mL
